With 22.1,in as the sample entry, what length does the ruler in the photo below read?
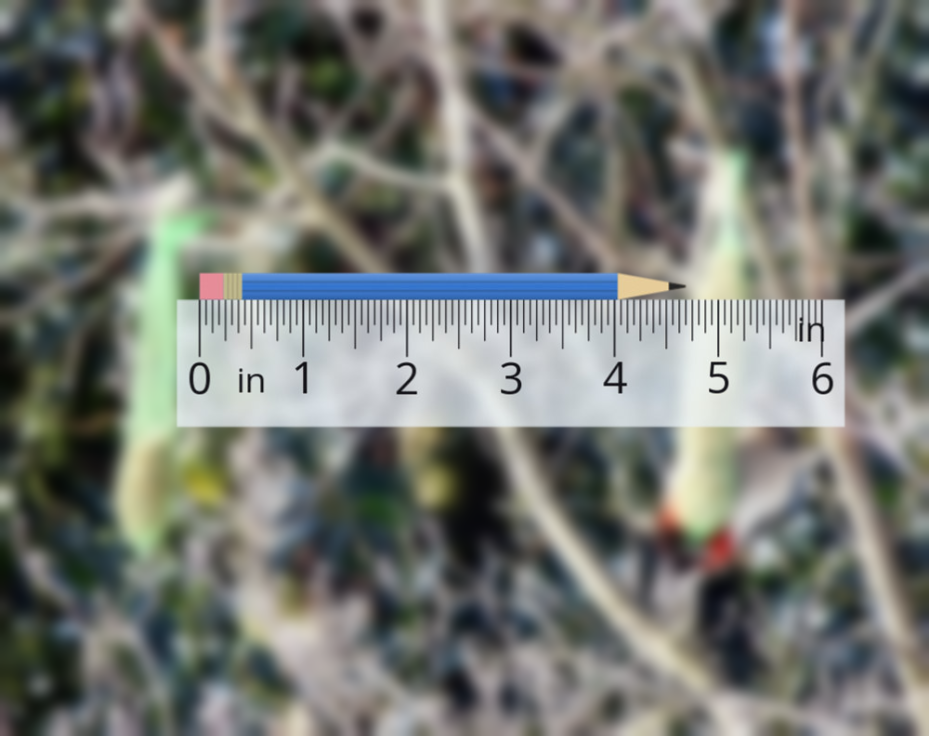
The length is 4.6875,in
